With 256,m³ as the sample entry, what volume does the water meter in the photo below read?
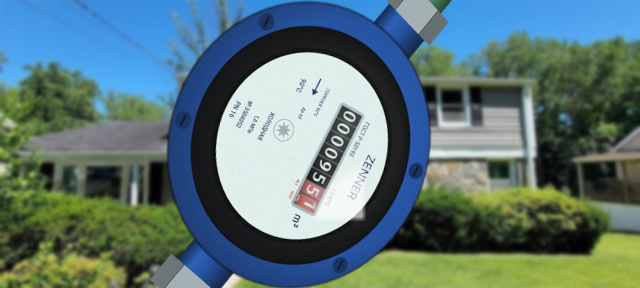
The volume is 95.51,m³
